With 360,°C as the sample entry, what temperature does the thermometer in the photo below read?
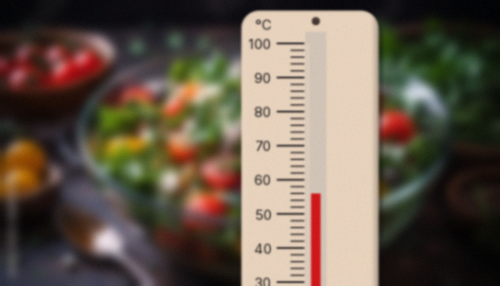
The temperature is 56,°C
